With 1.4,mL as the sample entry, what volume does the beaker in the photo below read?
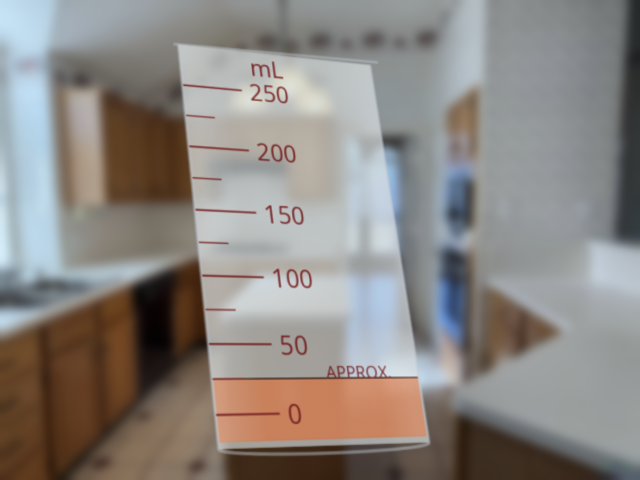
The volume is 25,mL
